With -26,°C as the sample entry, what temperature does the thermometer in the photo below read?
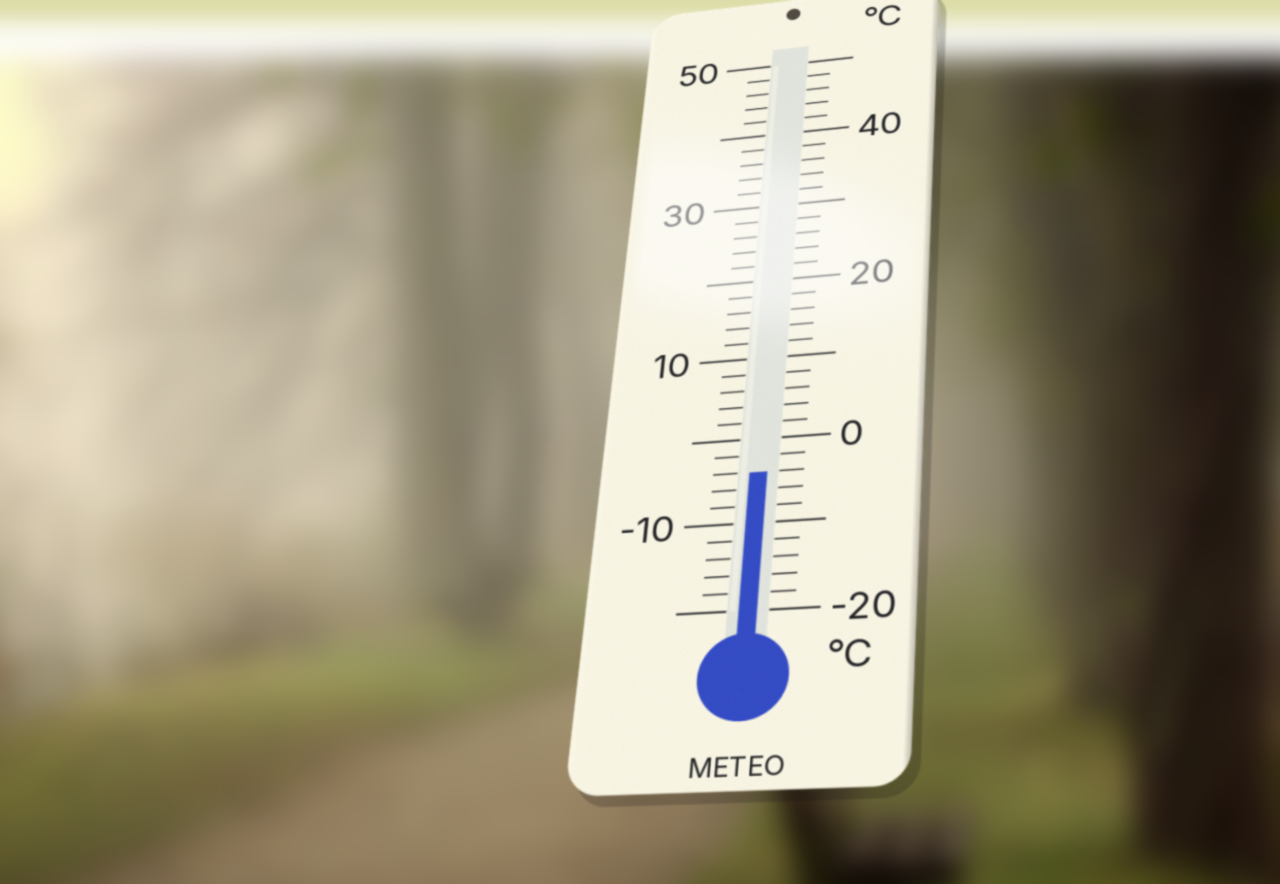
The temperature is -4,°C
